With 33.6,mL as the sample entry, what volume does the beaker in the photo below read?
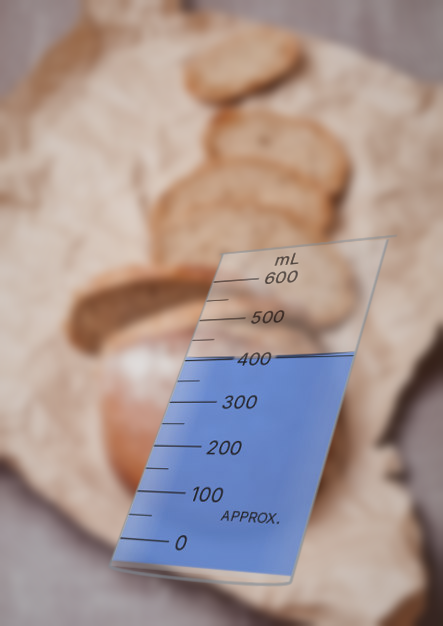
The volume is 400,mL
